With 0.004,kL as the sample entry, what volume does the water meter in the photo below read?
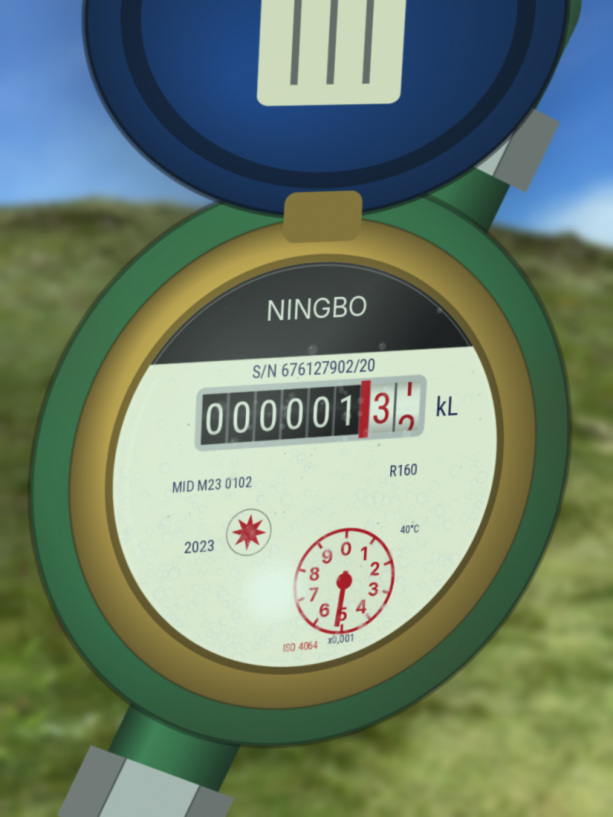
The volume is 1.315,kL
